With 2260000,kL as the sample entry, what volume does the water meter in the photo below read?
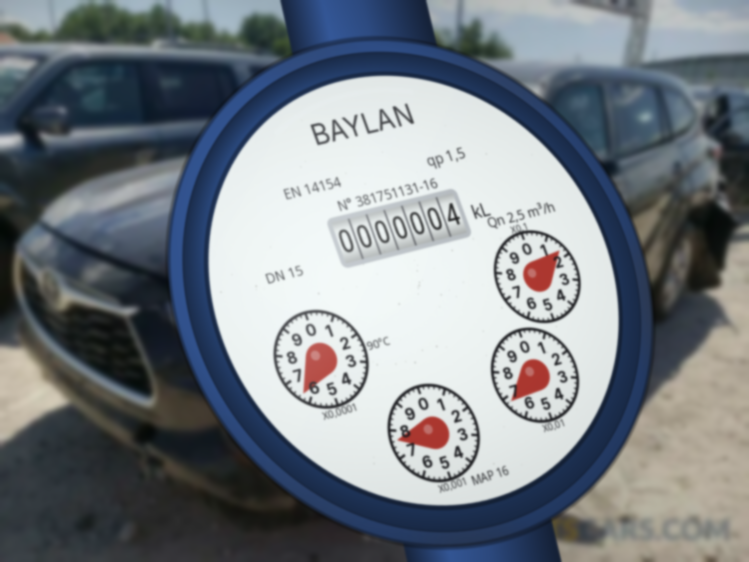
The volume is 4.1676,kL
